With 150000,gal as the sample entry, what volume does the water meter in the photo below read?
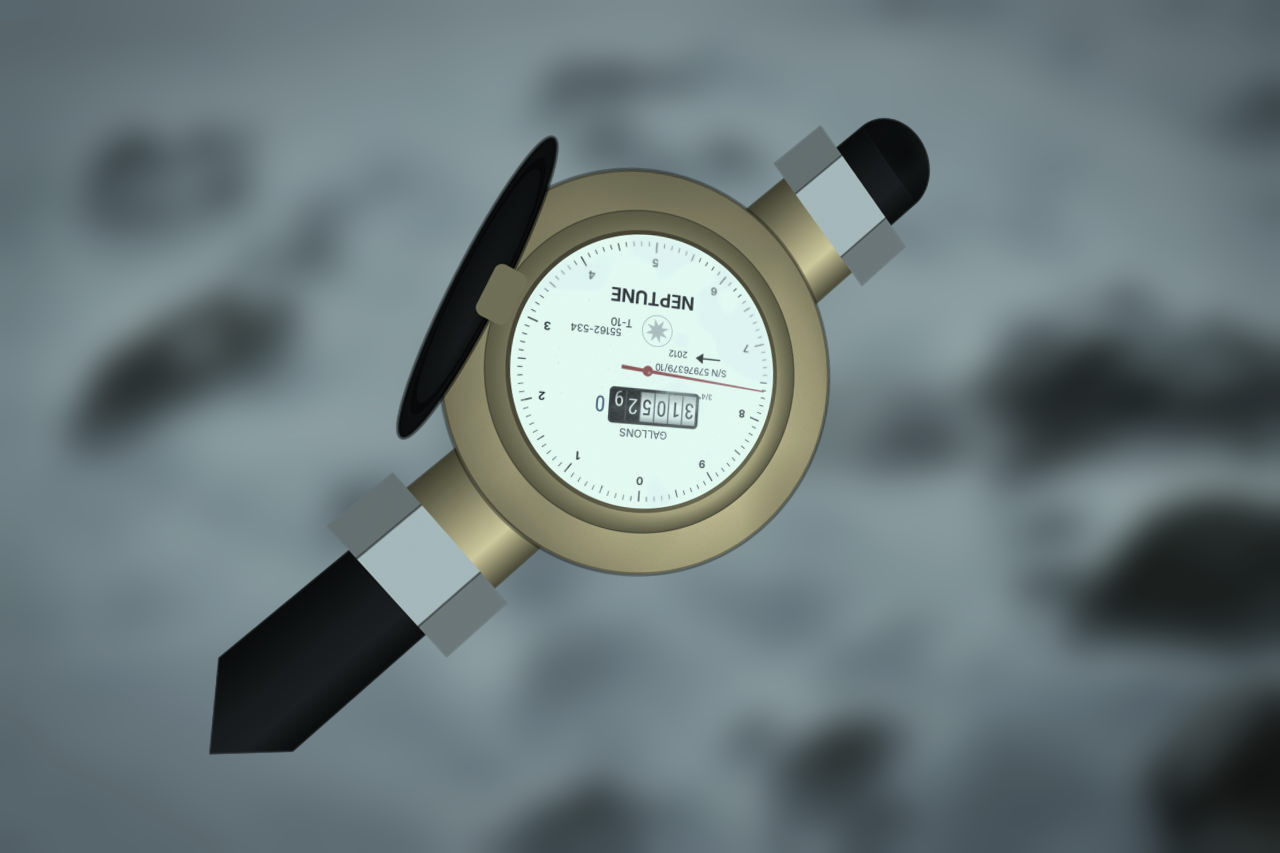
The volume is 3105287.6,gal
